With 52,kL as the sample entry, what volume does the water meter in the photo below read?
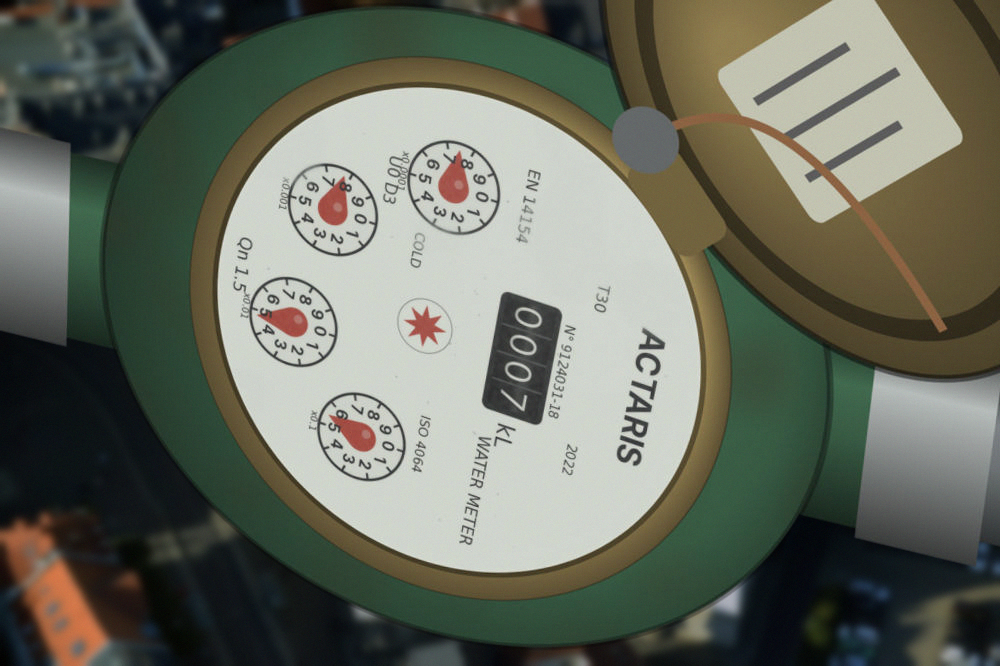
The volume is 7.5477,kL
